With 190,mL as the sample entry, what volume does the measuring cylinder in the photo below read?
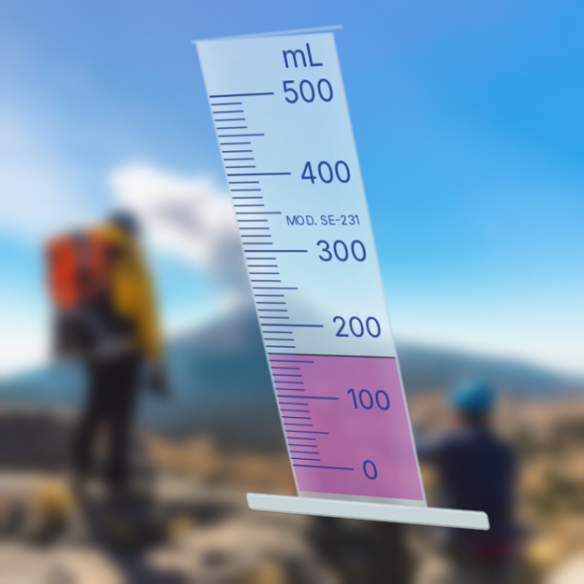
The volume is 160,mL
